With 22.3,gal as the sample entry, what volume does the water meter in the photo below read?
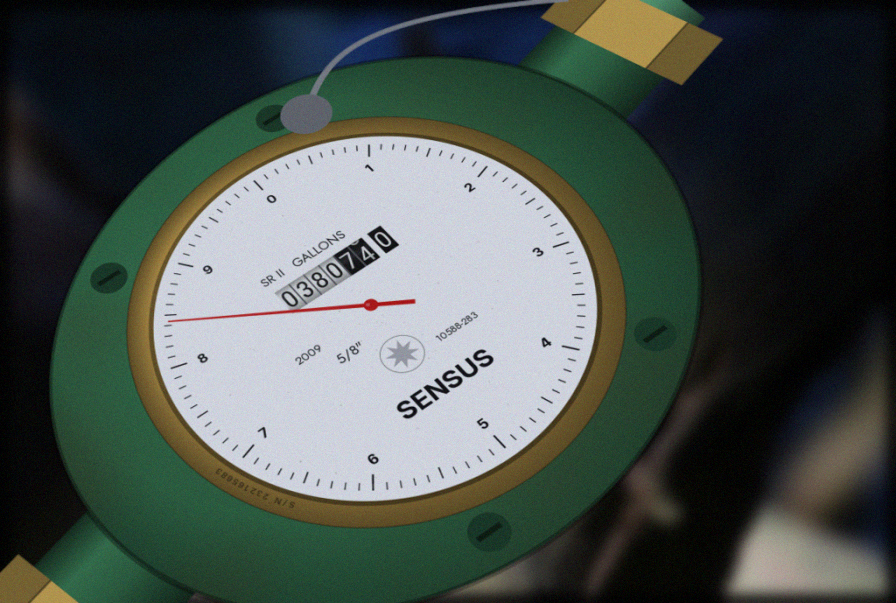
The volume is 380738.4,gal
